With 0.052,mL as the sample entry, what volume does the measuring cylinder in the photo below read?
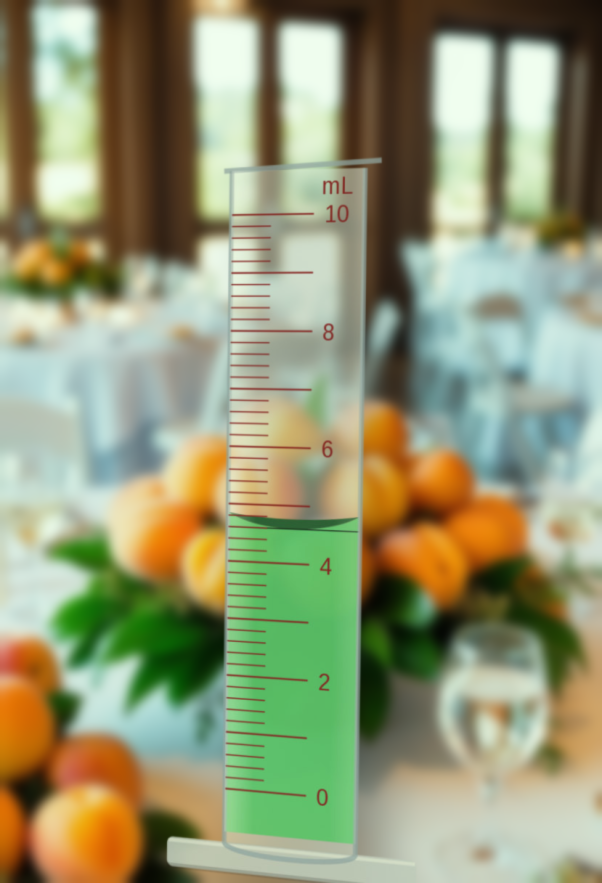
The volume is 4.6,mL
